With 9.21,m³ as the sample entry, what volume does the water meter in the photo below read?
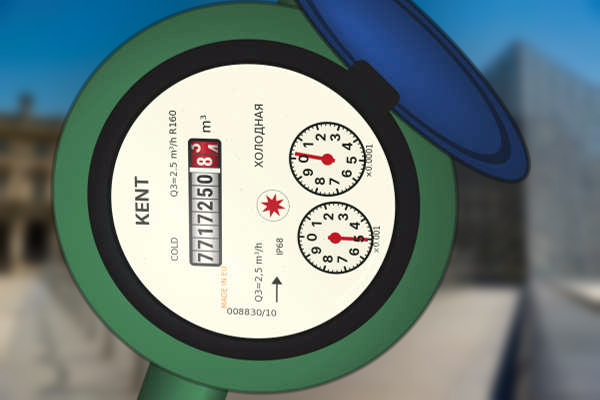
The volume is 7717250.8350,m³
